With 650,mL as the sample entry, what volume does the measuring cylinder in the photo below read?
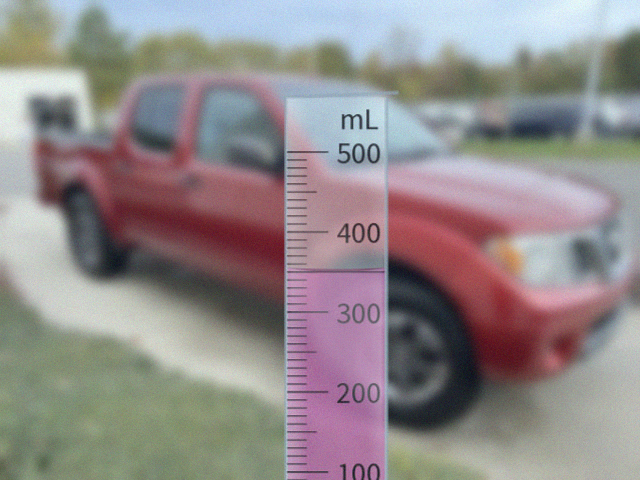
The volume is 350,mL
